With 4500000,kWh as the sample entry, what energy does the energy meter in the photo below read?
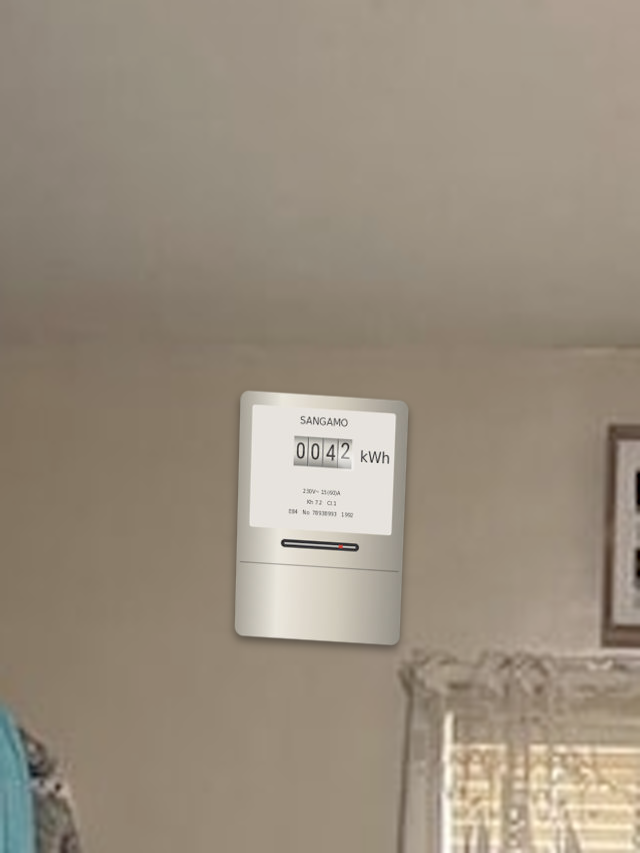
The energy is 42,kWh
